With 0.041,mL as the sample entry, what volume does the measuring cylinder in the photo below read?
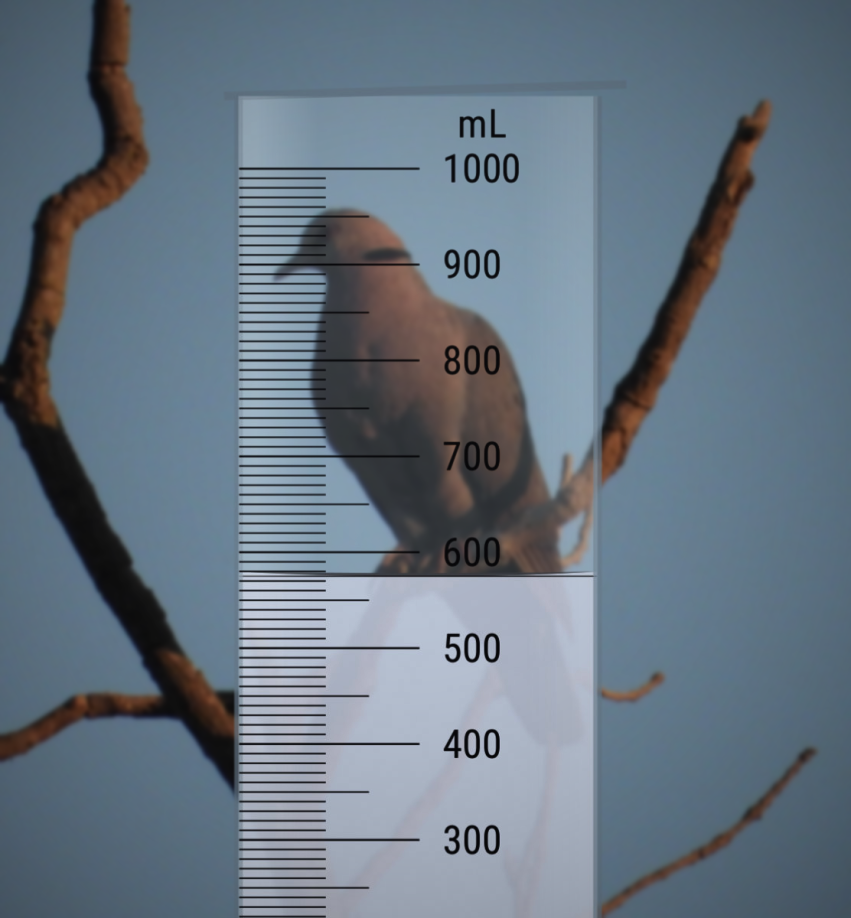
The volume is 575,mL
